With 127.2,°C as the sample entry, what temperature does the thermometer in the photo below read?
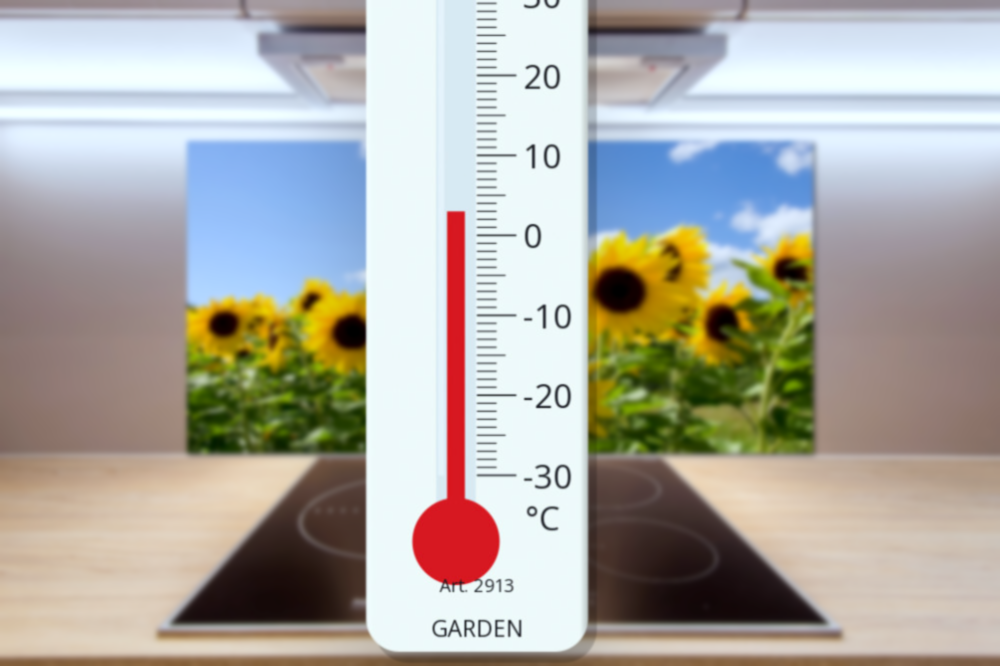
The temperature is 3,°C
